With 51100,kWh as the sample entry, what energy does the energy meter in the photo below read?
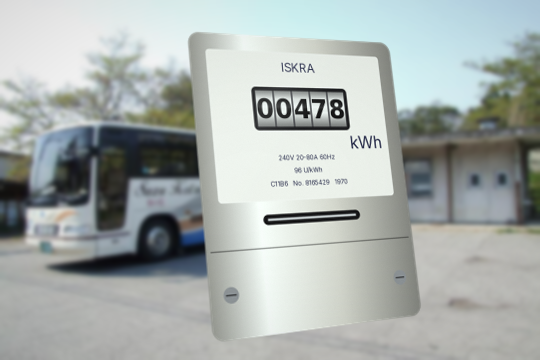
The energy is 478,kWh
